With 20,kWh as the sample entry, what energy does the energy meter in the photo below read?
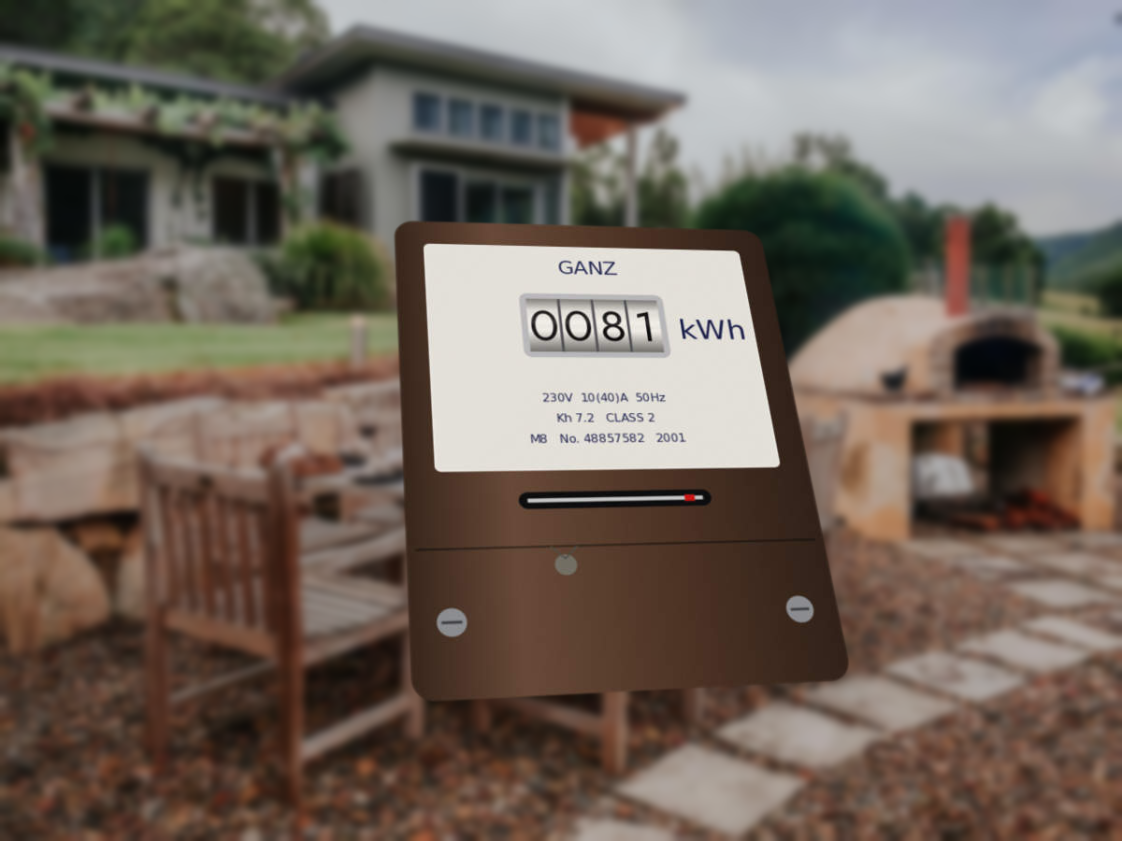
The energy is 81,kWh
